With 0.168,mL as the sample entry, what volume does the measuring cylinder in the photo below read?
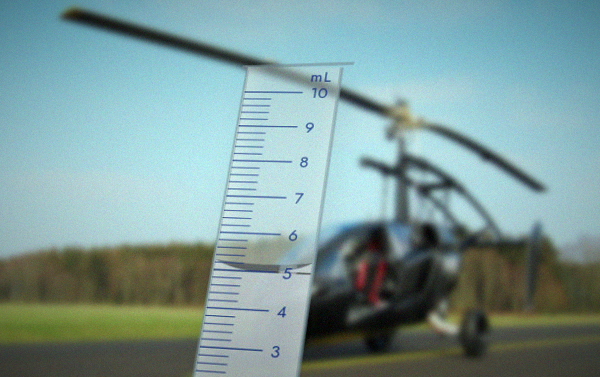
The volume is 5,mL
